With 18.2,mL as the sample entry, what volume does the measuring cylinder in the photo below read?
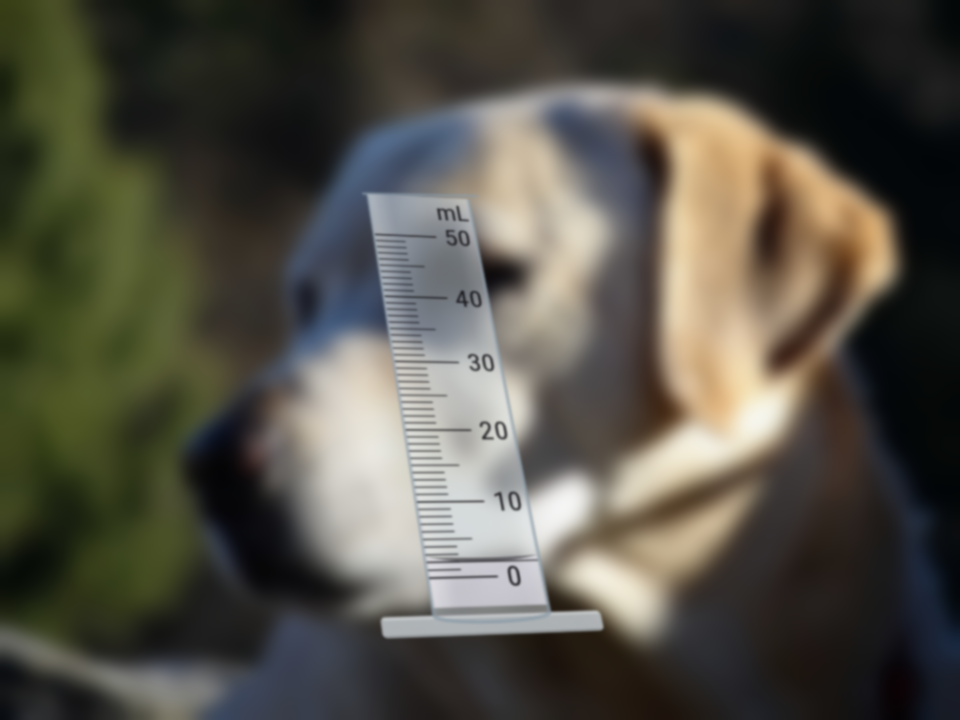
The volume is 2,mL
